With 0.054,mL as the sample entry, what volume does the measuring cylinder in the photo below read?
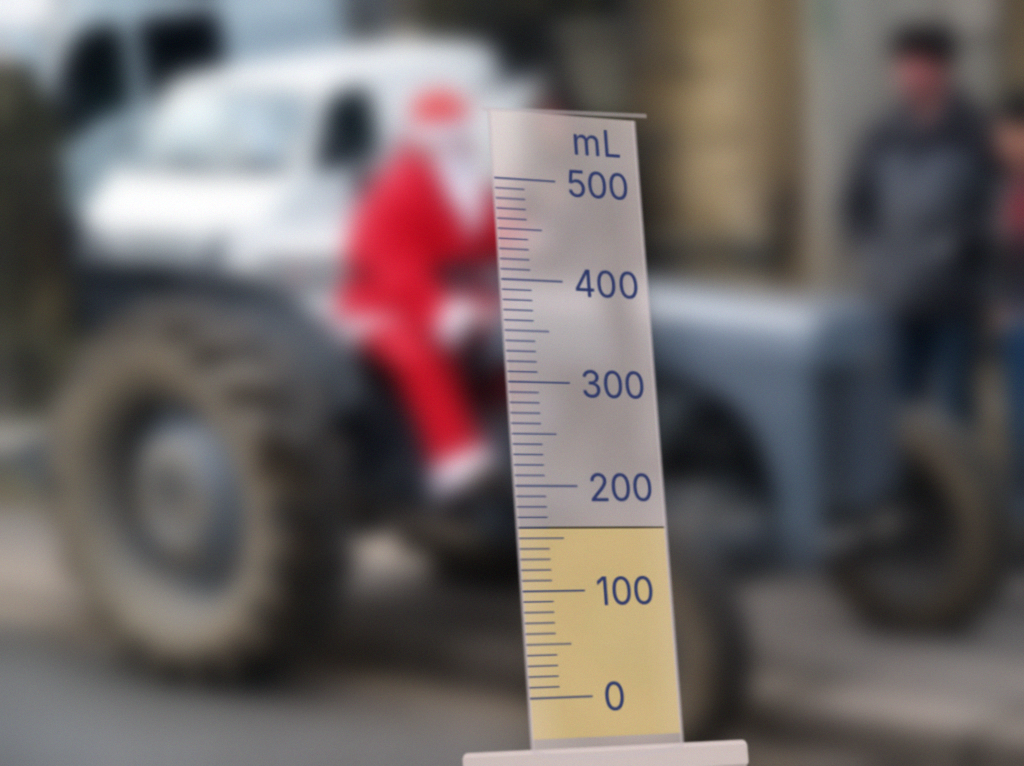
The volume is 160,mL
